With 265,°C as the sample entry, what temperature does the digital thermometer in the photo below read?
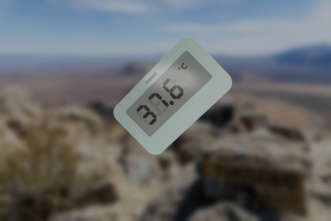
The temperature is 37.6,°C
